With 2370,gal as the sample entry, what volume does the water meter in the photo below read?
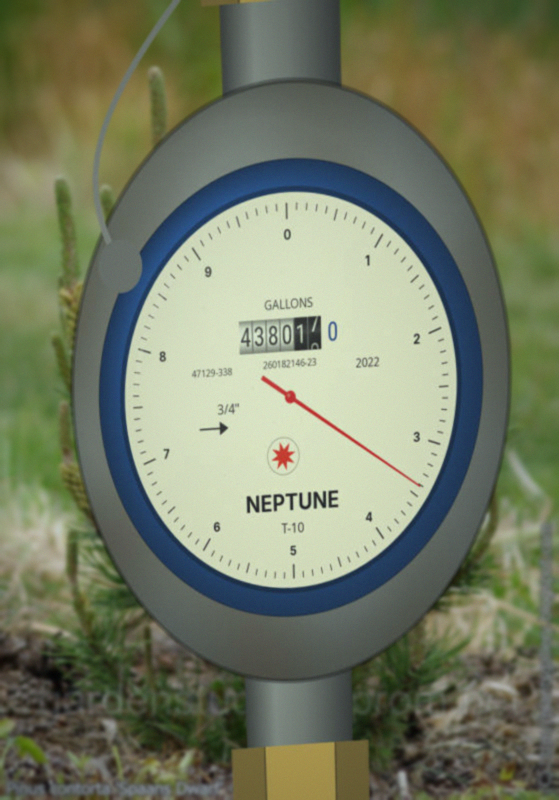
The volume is 4380173.4,gal
